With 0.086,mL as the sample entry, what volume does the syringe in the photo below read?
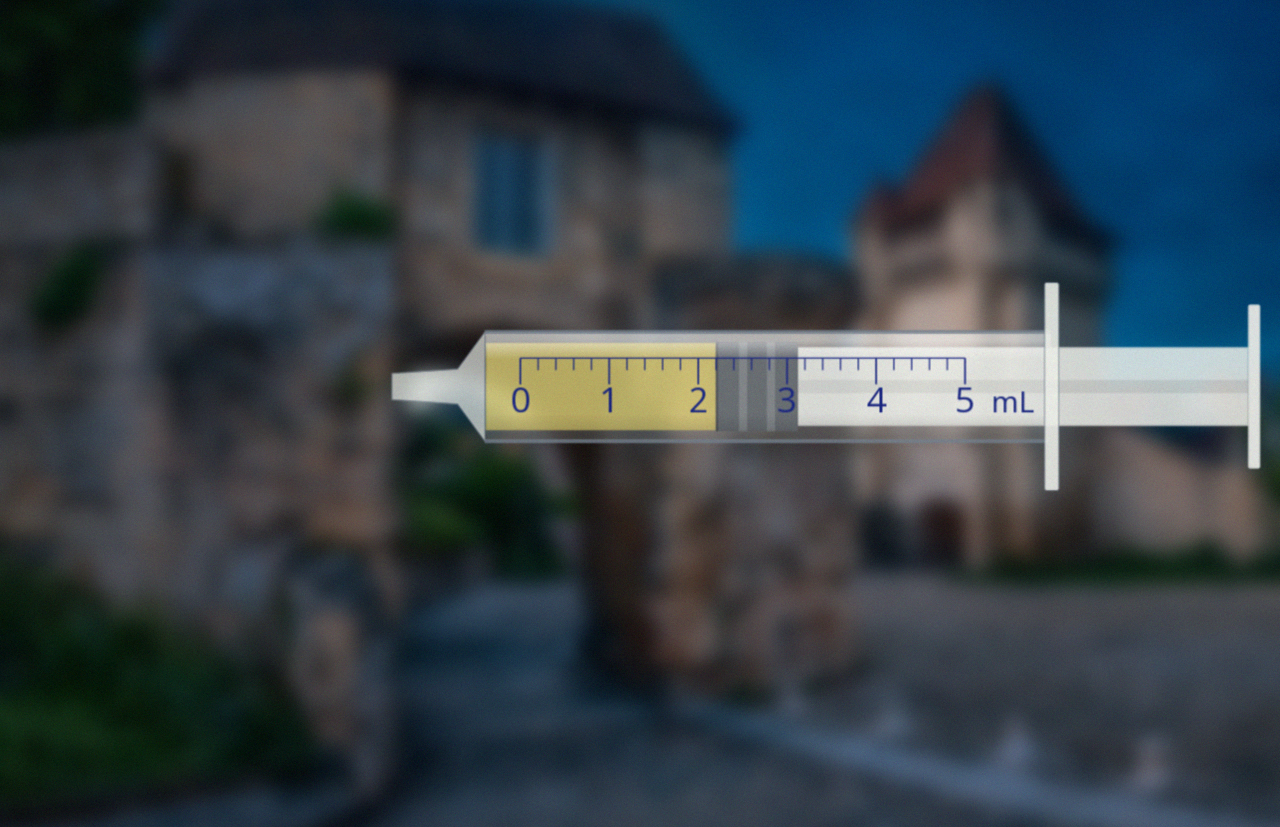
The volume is 2.2,mL
